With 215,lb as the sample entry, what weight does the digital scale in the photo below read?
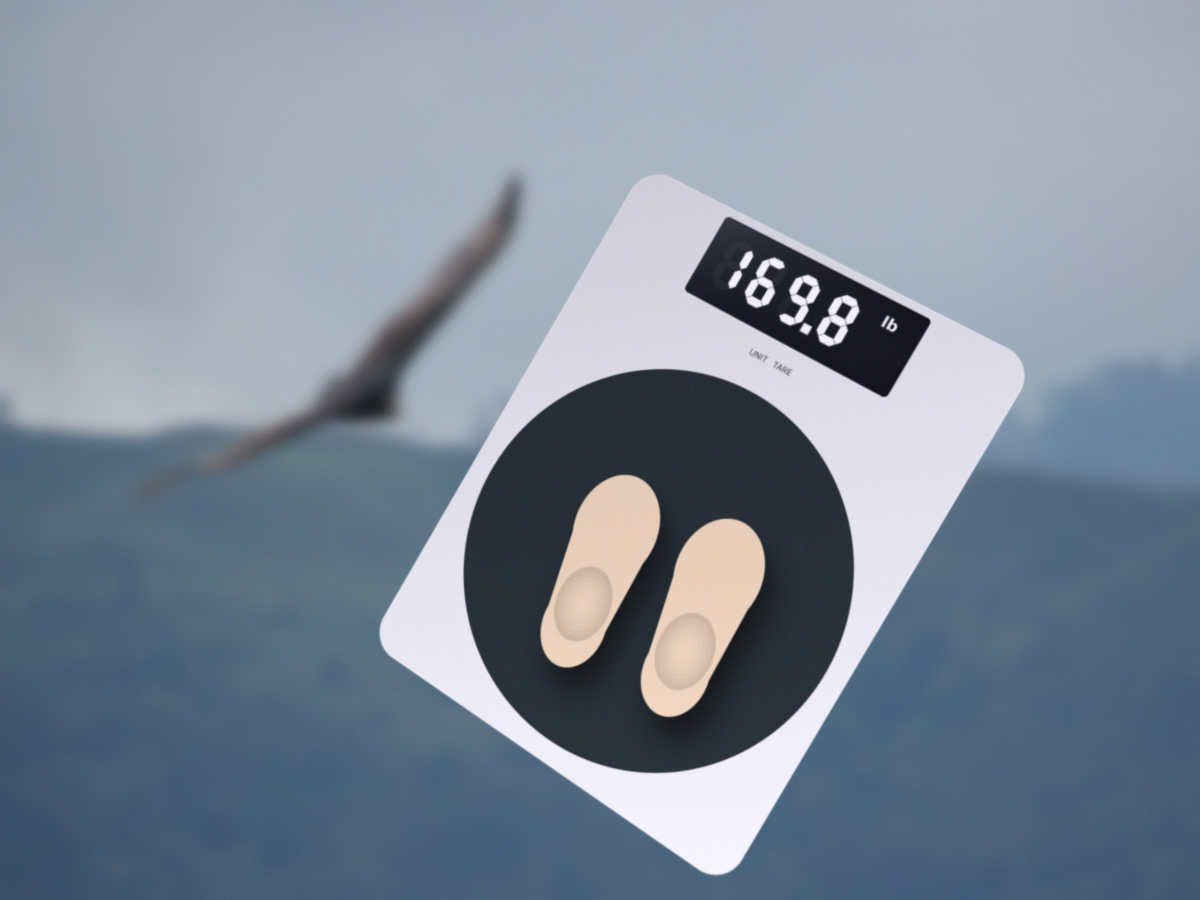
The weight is 169.8,lb
